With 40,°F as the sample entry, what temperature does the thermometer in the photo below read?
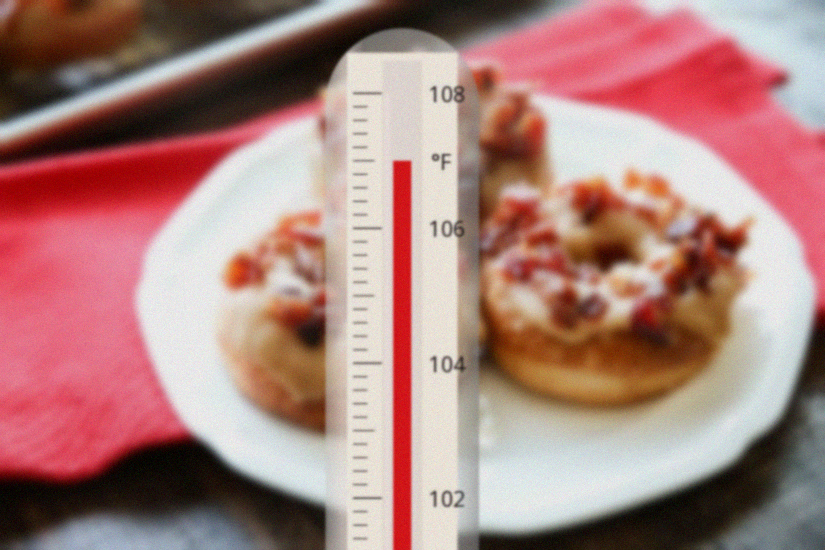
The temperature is 107,°F
